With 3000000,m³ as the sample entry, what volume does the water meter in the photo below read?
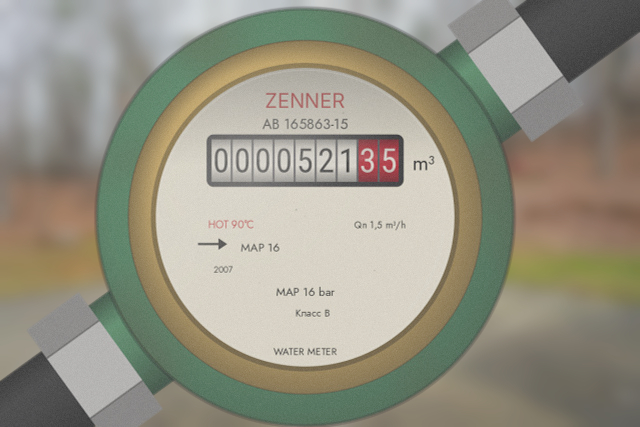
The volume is 521.35,m³
